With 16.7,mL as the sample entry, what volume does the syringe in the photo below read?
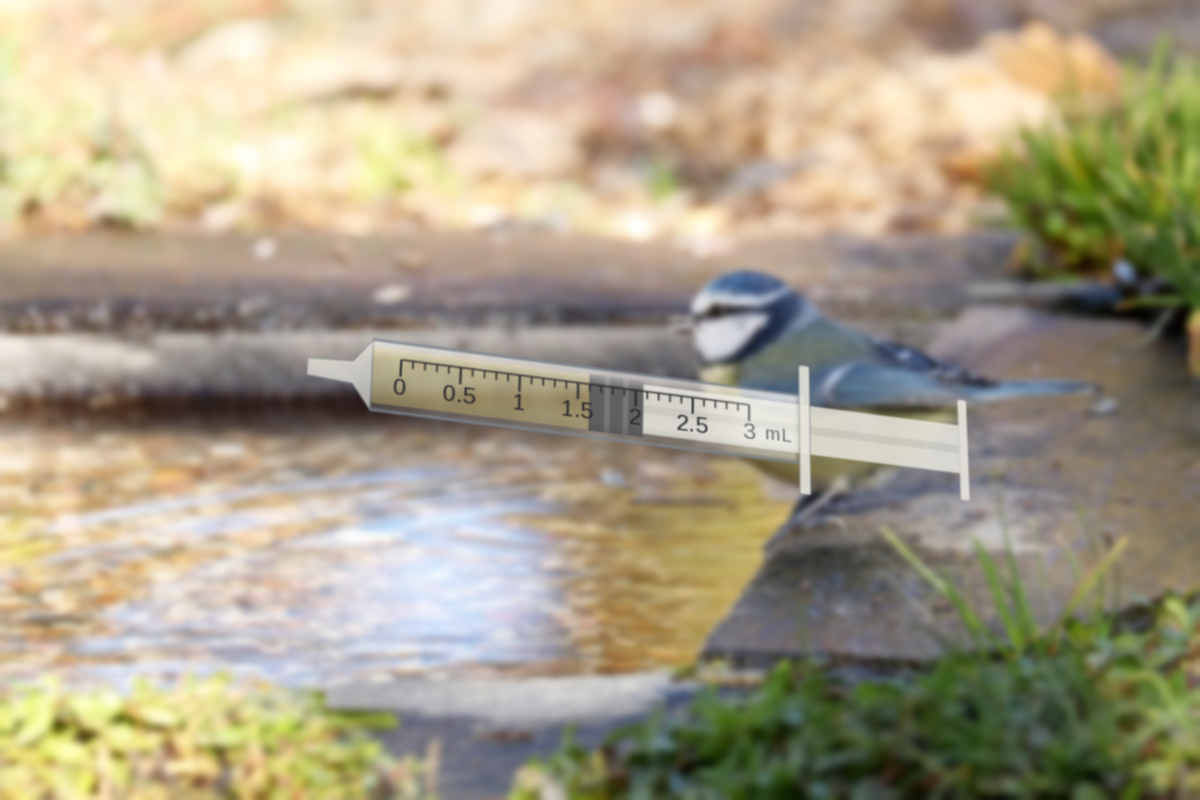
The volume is 1.6,mL
